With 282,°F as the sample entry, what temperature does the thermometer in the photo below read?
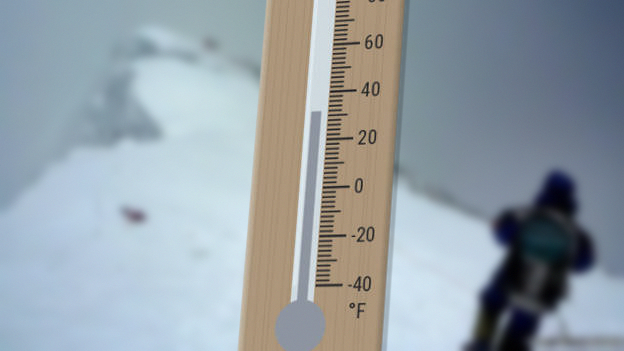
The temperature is 32,°F
